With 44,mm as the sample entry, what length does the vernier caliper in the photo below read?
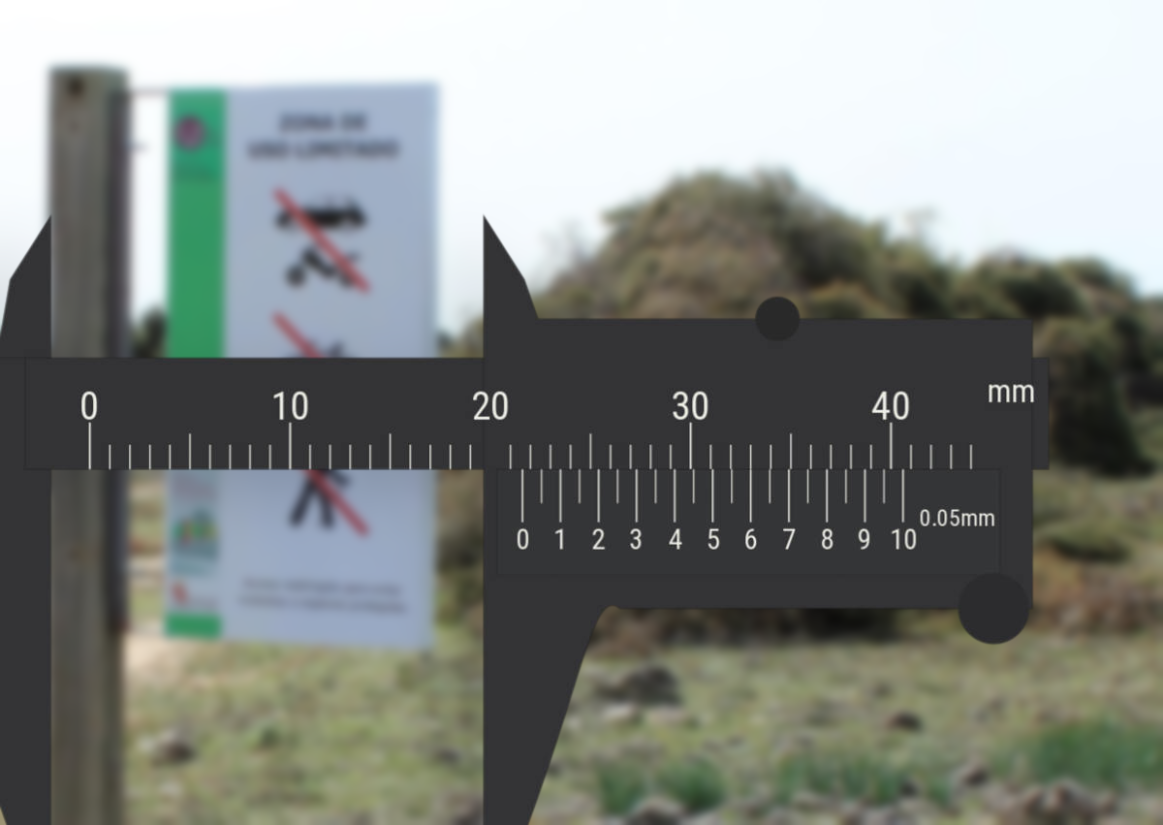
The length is 21.6,mm
